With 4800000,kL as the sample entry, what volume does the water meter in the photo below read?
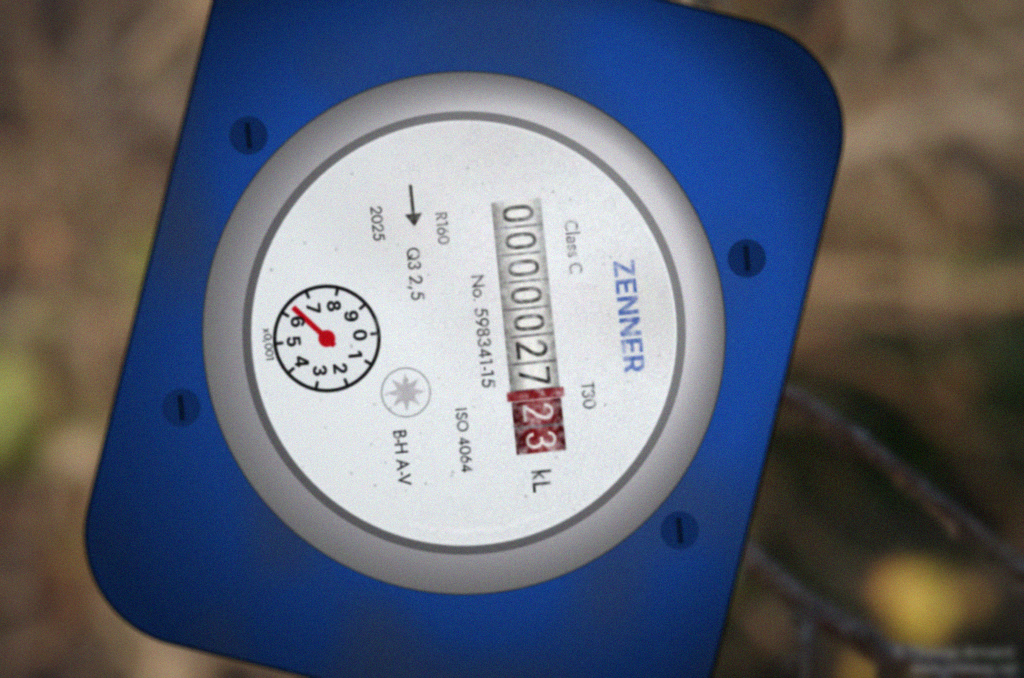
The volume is 27.236,kL
